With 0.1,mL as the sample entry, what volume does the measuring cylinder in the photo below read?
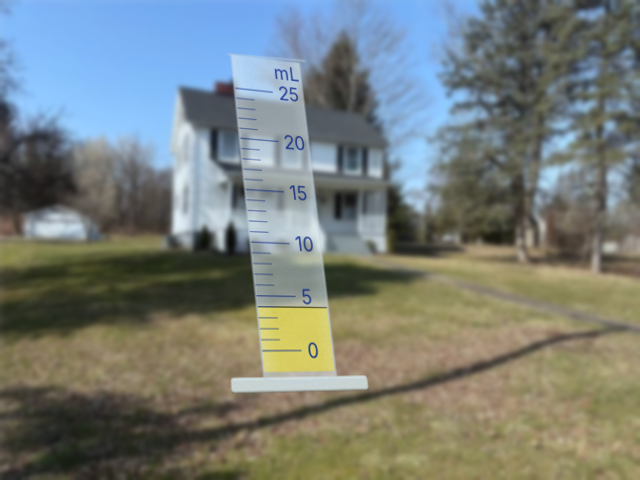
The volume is 4,mL
